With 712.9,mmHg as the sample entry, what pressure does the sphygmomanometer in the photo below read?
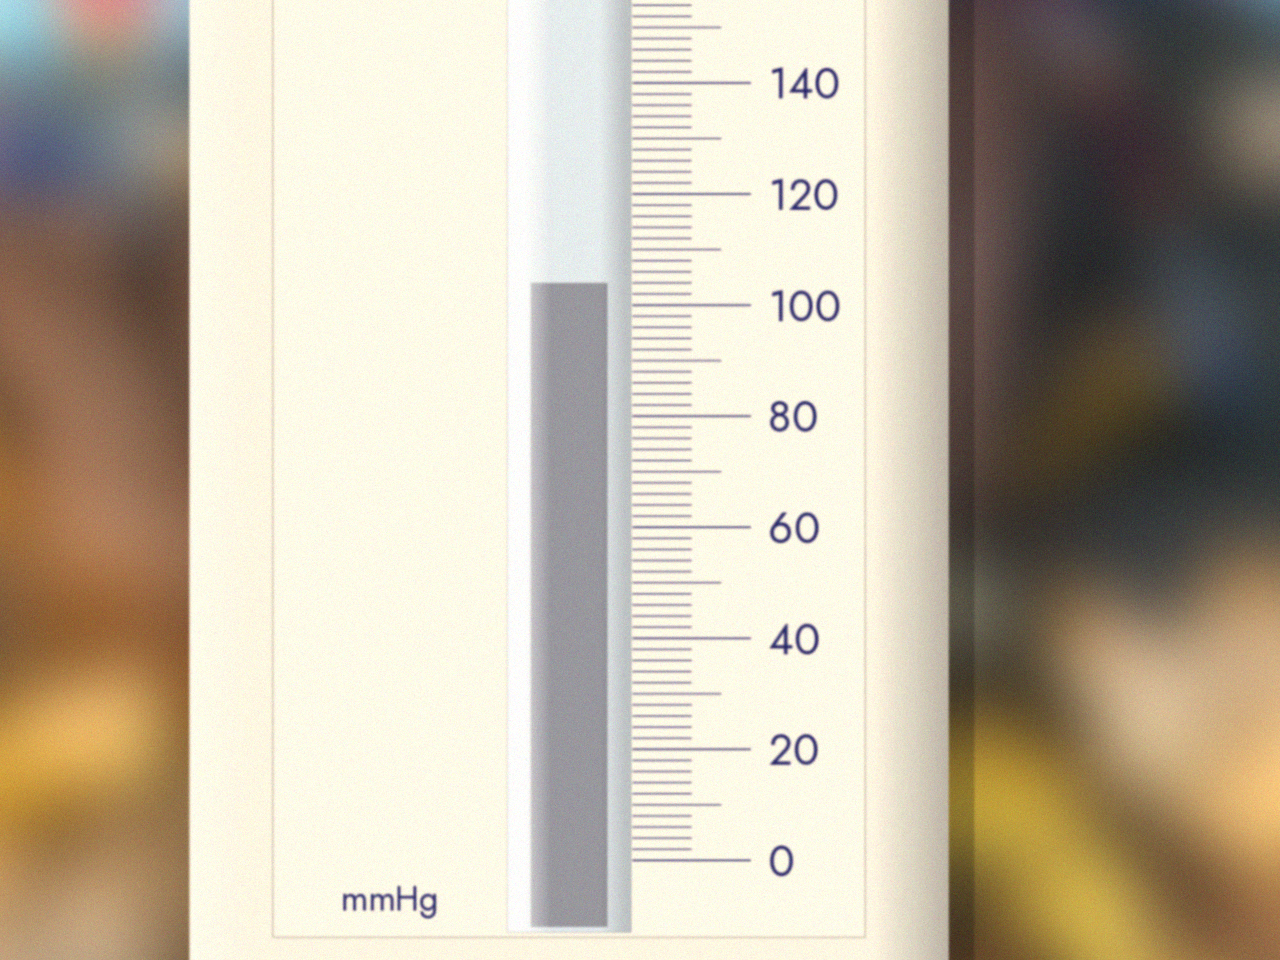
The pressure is 104,mmHg
